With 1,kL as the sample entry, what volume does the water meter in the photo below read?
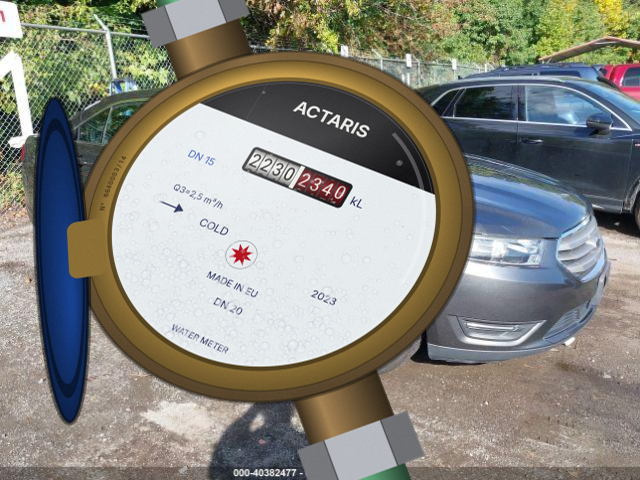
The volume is 2230.2340,kL
